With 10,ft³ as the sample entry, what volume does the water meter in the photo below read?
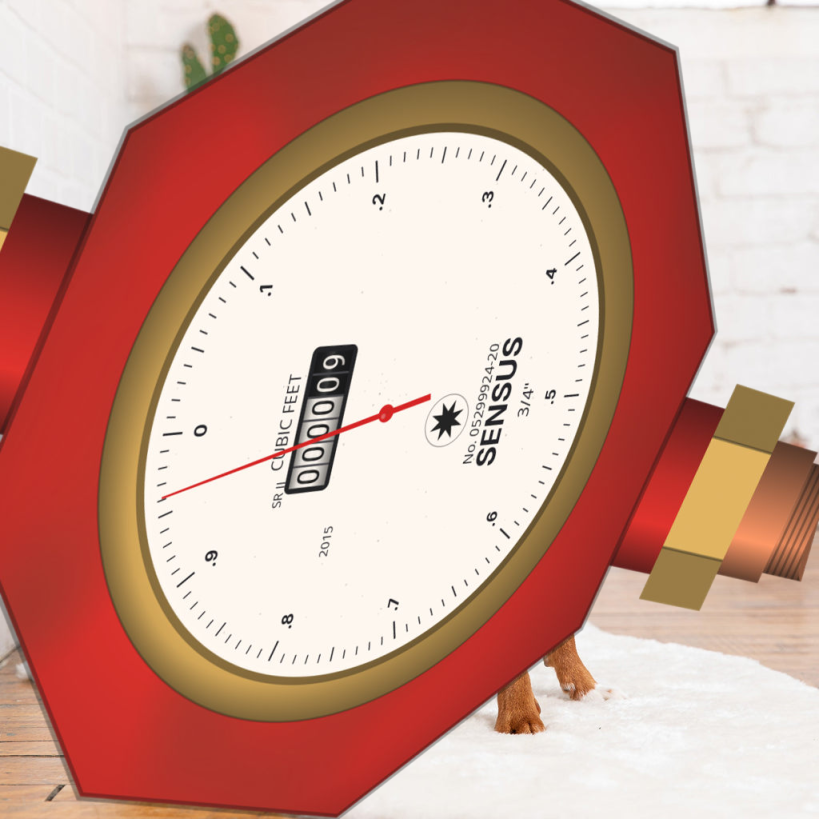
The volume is 8.96,ft³
